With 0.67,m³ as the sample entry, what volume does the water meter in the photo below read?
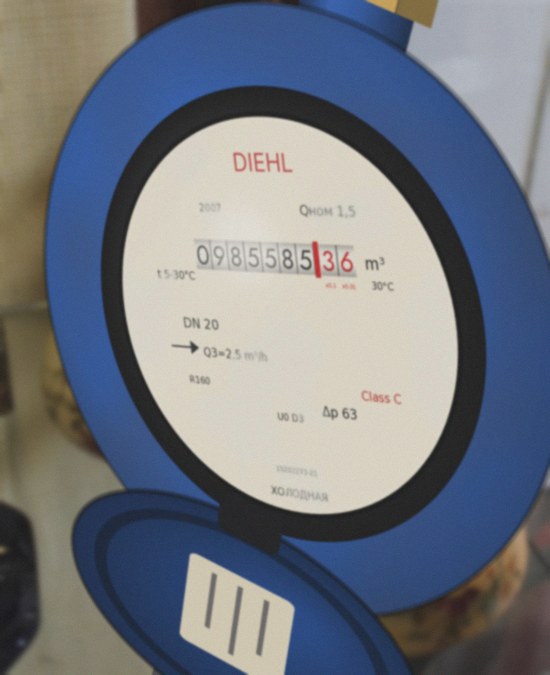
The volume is 985585.36,m³
